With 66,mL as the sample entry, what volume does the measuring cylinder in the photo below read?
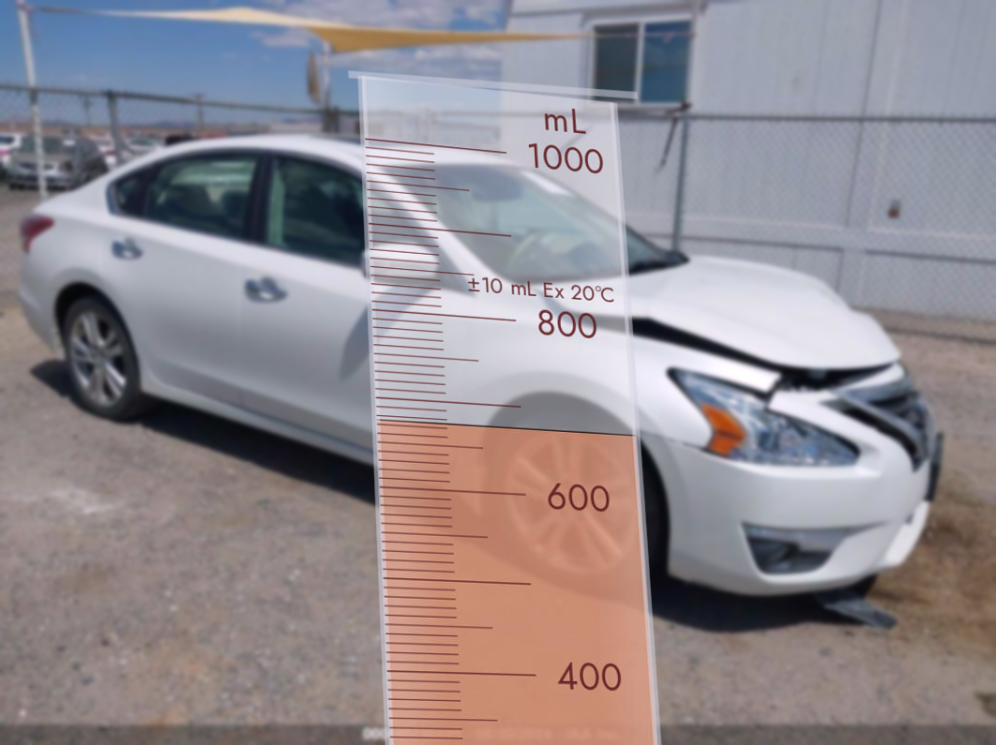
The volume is 675,mL
